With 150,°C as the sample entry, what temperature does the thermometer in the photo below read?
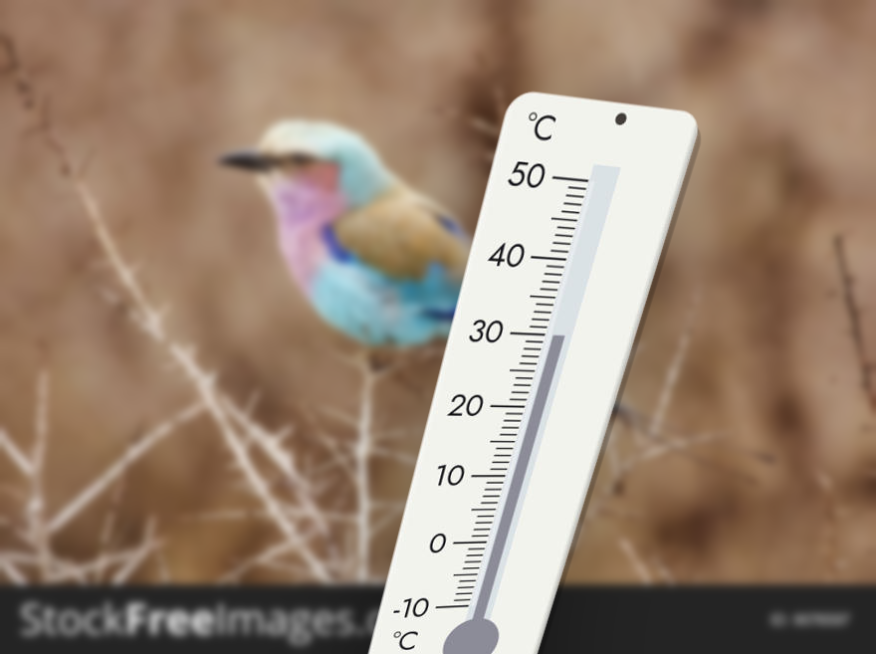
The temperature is 30,°C
